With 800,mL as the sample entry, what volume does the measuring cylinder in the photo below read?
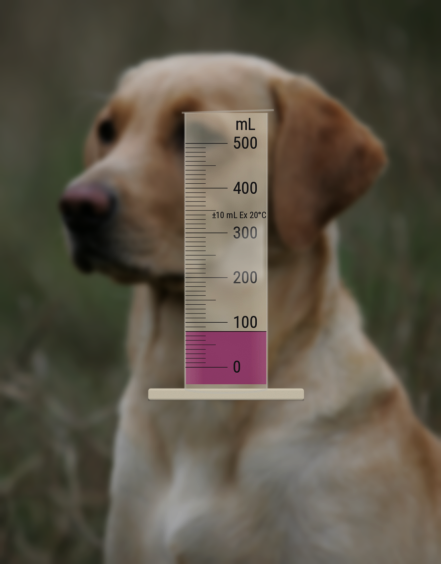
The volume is 80,mL
